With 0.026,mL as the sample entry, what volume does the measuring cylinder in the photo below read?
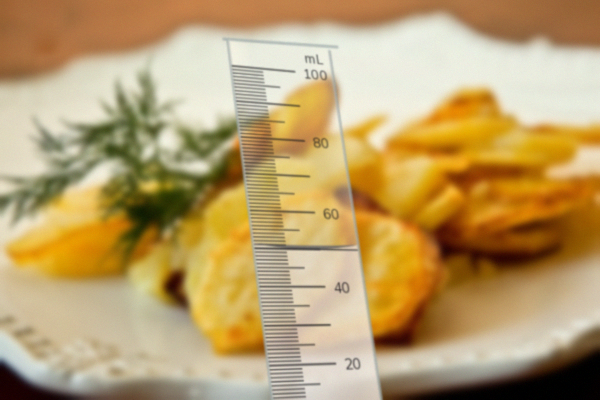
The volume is 50,mL
